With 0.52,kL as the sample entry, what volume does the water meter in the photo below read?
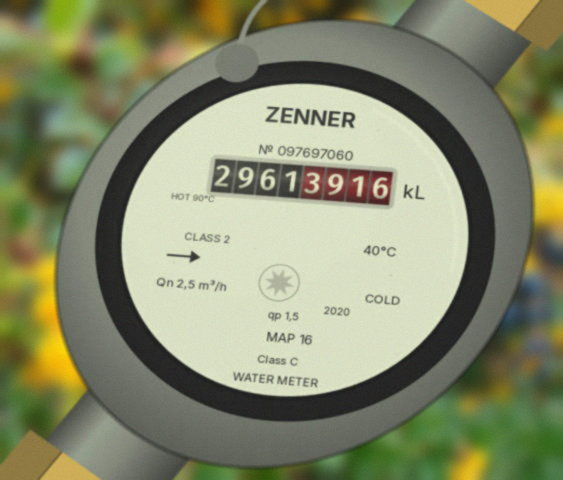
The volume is 2961.3916,kL
